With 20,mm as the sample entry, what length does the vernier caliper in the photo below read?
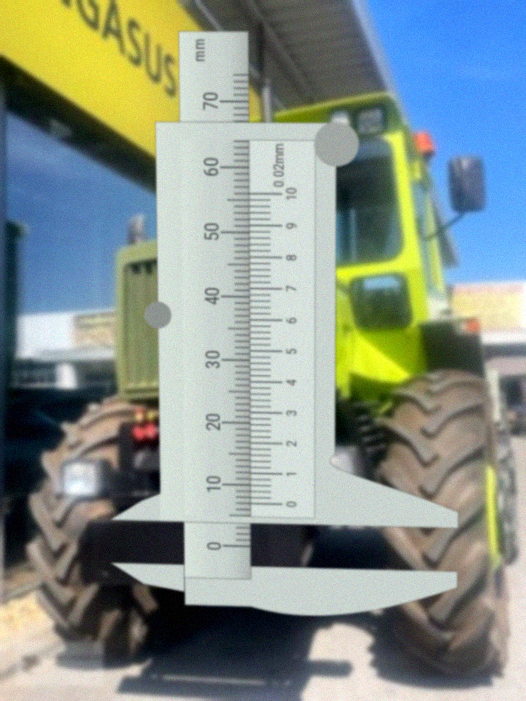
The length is 7.0,mm
